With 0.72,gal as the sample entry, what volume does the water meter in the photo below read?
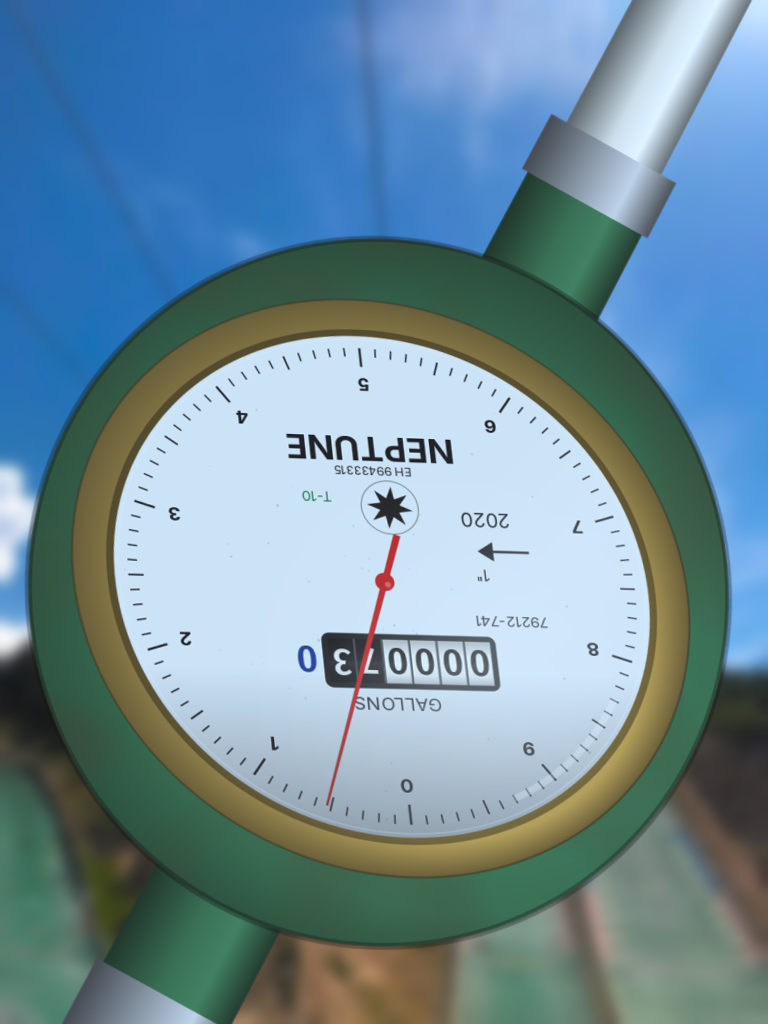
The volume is 730.5,gal
